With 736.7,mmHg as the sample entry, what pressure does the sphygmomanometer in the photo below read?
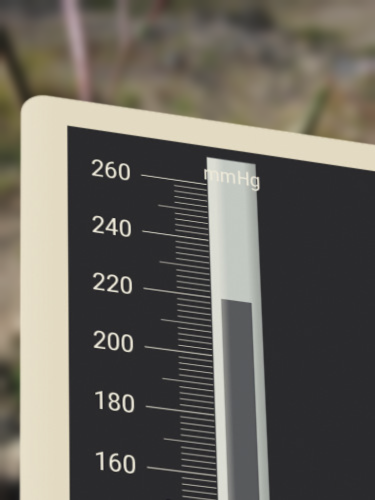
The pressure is 220,mmHg
